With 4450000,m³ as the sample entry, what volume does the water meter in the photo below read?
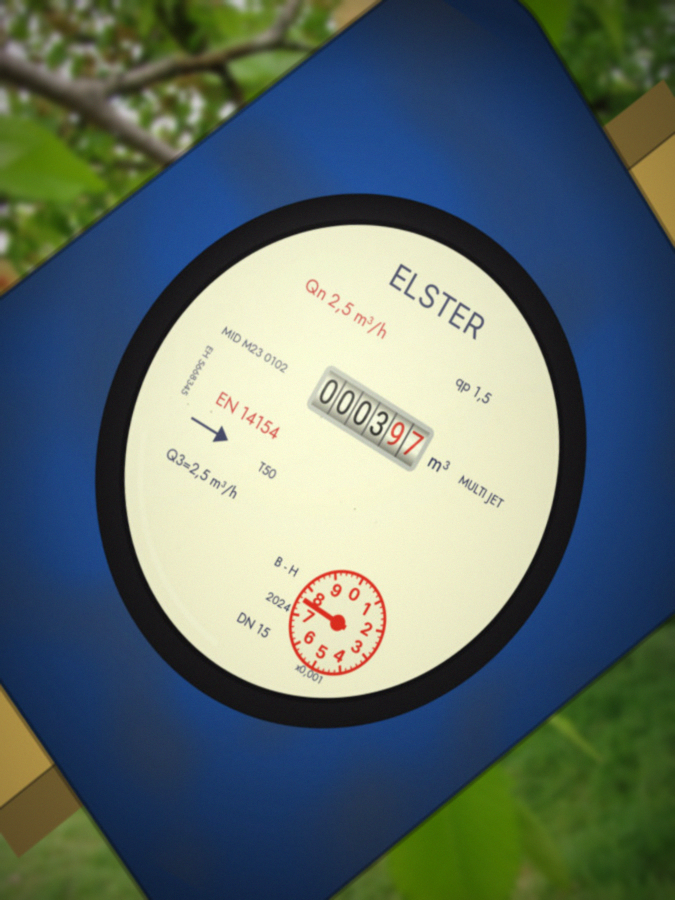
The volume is 3.977,m³
